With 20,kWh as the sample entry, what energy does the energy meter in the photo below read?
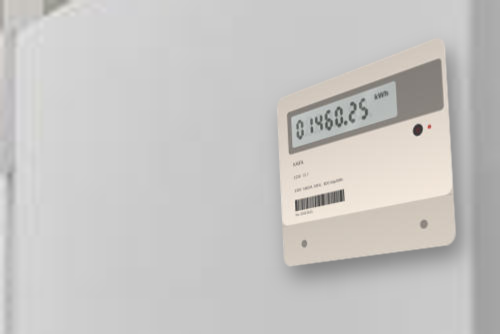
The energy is 1460.25,kWh
